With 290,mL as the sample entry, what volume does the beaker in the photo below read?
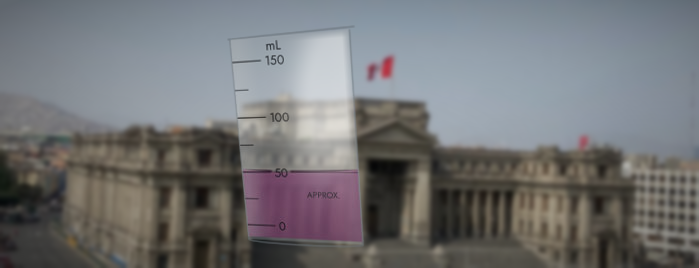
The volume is 50,mL
